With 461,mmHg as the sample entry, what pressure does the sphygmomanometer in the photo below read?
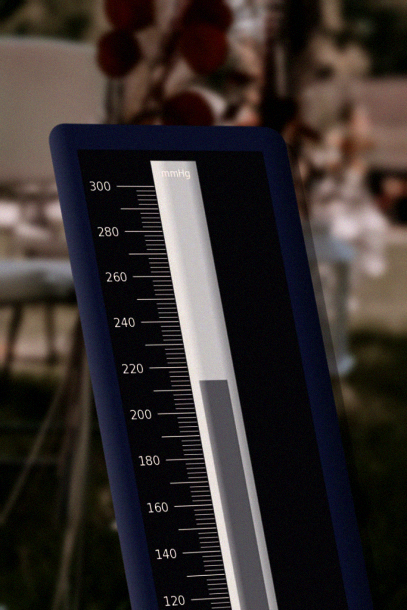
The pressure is 214,mmHg
